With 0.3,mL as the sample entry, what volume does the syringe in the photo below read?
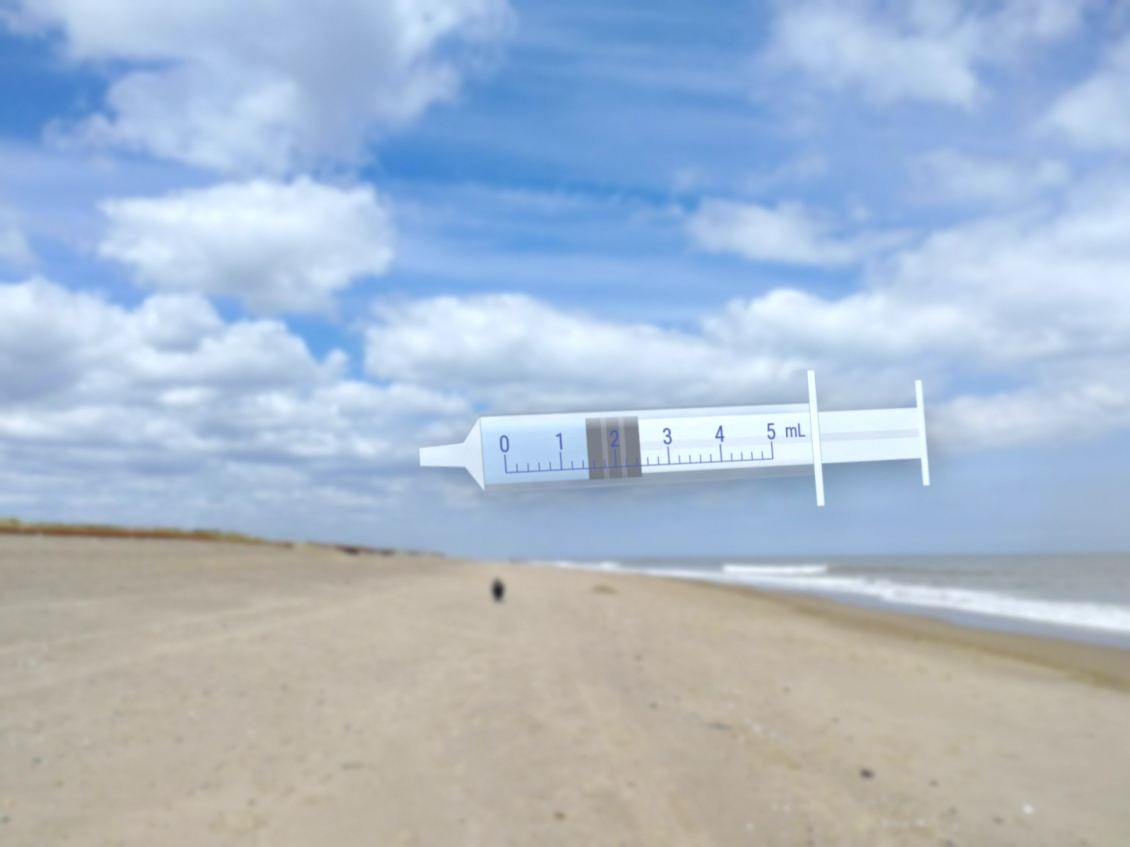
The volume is 1.5,mL
